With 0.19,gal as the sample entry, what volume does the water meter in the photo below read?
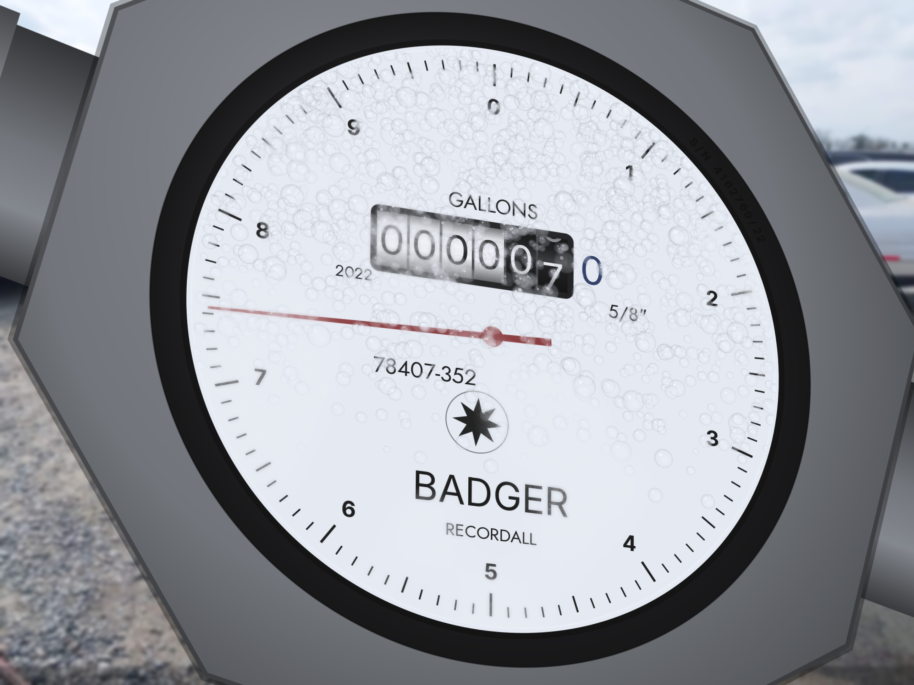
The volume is 67.4,gal
